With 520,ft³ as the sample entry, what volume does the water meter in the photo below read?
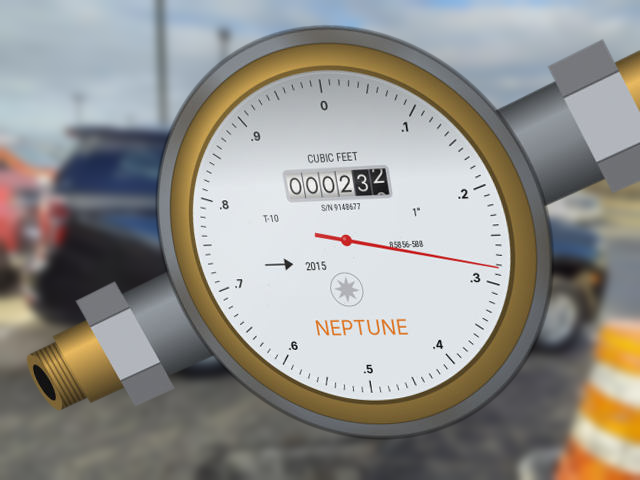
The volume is 232.28,ft³
